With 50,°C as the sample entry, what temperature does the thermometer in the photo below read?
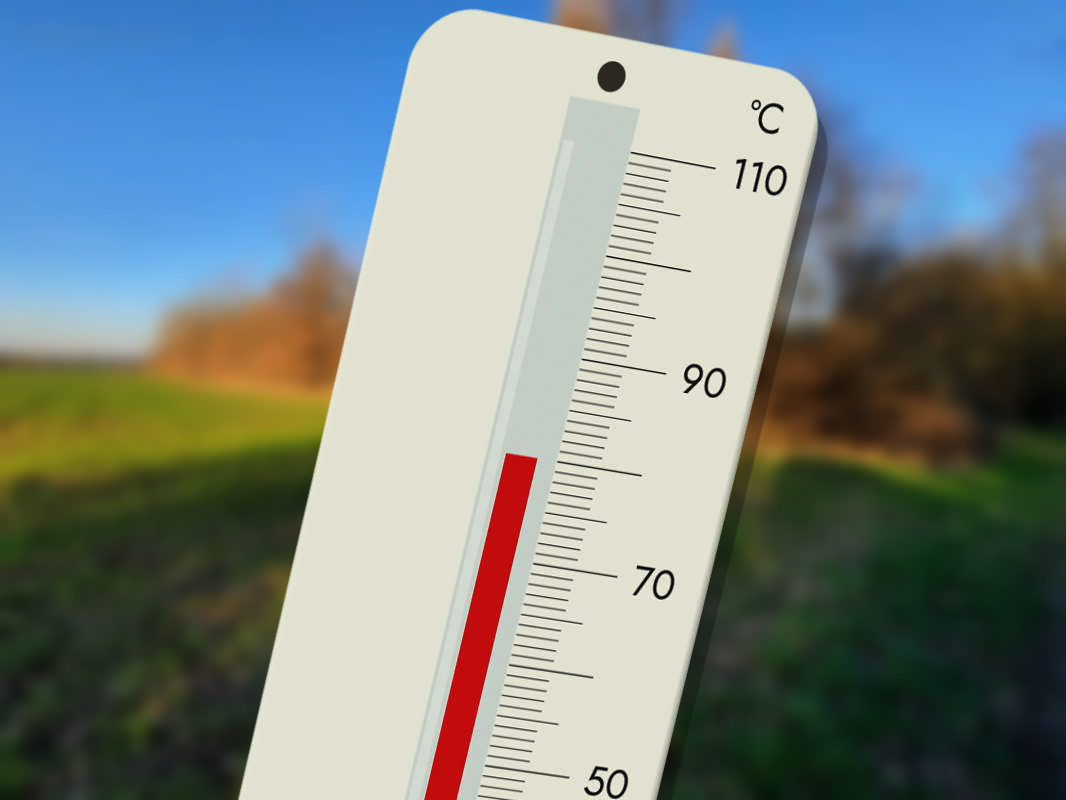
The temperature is 80,°C
